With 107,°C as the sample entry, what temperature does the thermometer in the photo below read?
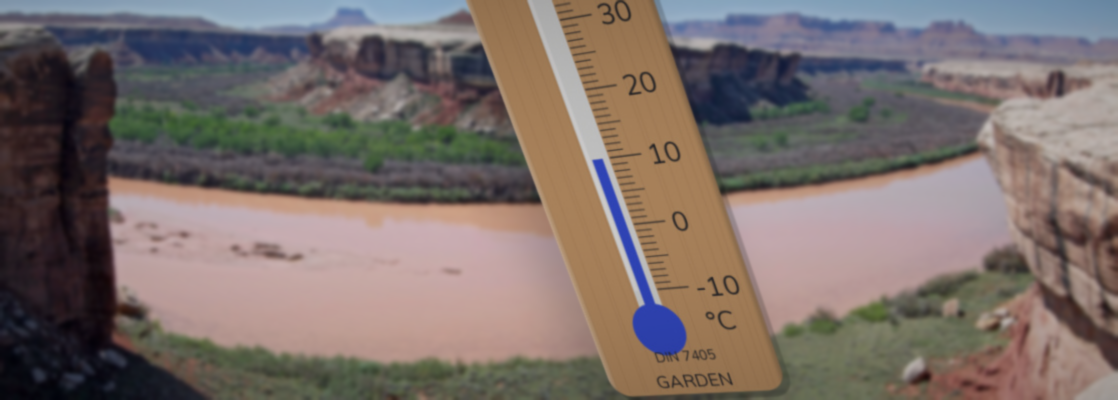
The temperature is 10,°C
